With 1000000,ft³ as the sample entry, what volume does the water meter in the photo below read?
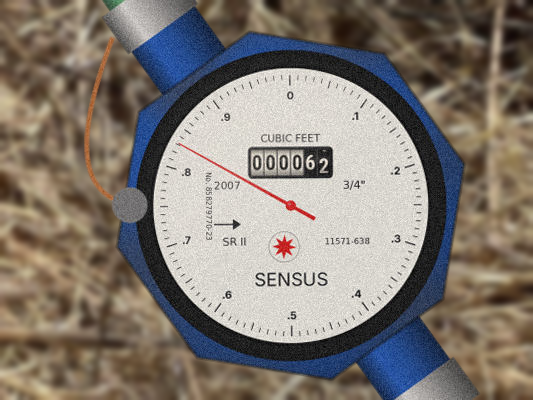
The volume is 61.83,ft³
